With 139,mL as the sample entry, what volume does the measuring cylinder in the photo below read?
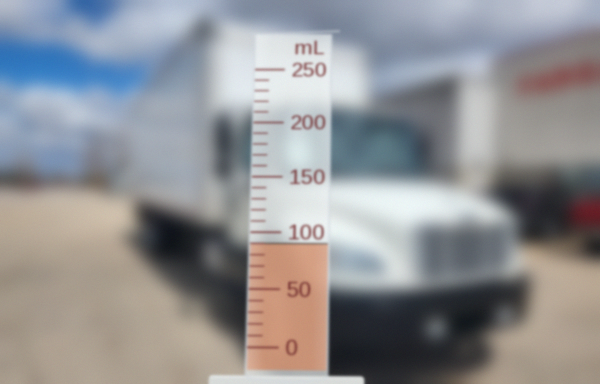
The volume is 90,mL
